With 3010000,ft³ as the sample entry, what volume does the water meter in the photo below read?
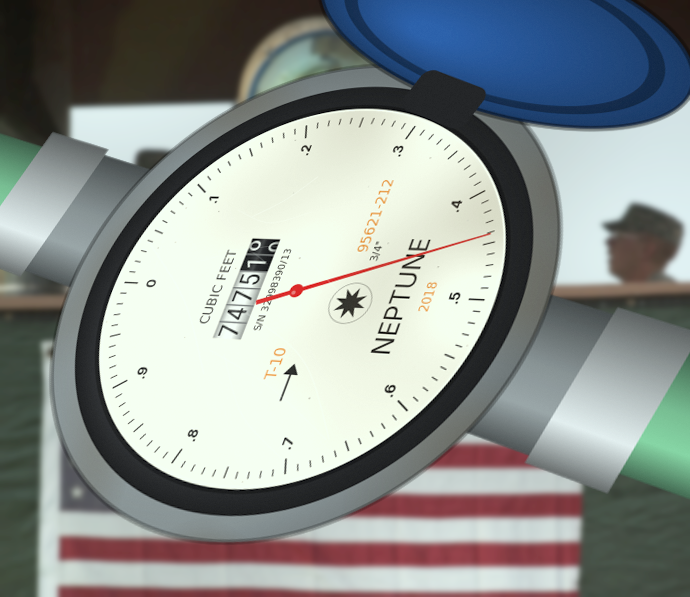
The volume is 747518.44,ft³
